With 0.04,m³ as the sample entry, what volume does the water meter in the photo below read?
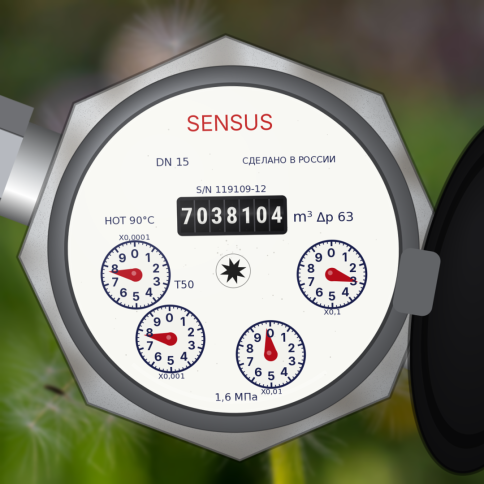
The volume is 7038104.2977,m³
